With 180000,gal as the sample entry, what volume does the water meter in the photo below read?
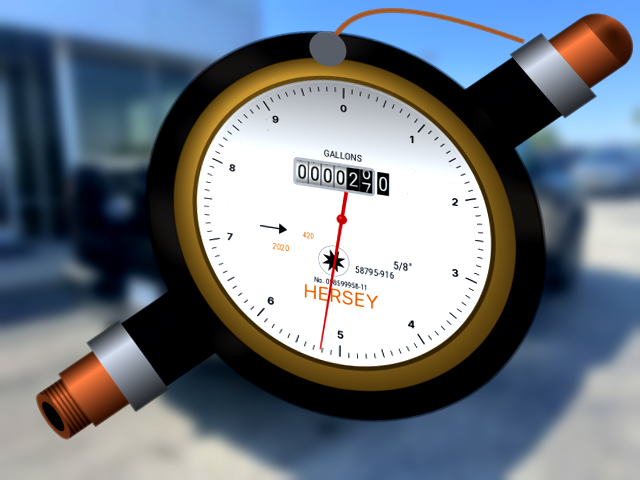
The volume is 265.2,gal
